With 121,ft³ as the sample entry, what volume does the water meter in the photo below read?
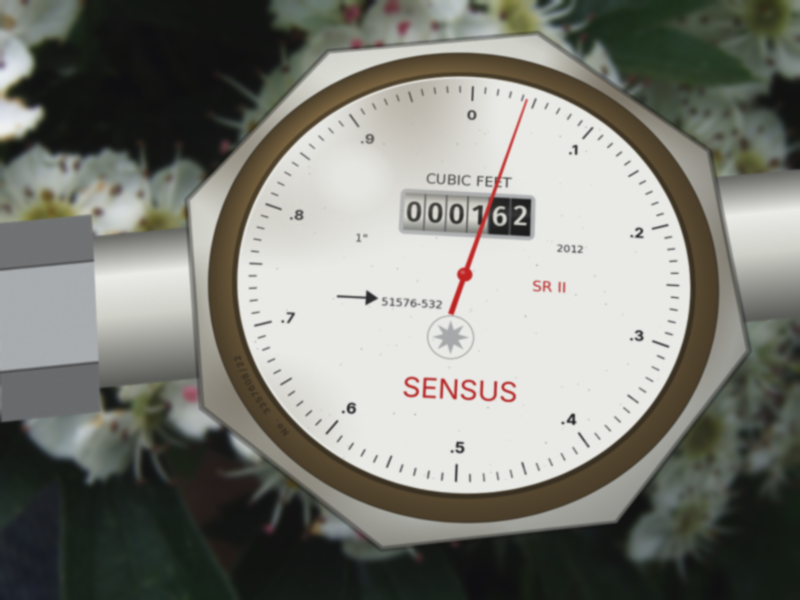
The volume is 162.04,ft³
